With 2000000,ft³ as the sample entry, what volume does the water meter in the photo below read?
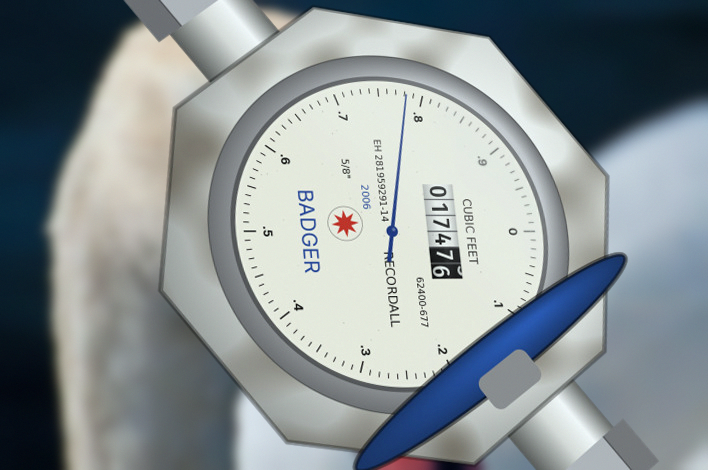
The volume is 17475.78,ft³
